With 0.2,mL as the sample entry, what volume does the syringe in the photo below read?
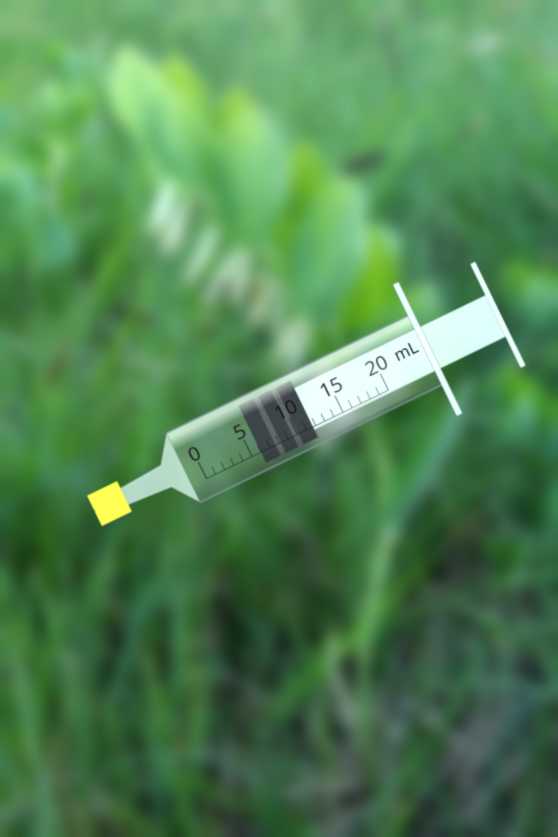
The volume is 6,mL
